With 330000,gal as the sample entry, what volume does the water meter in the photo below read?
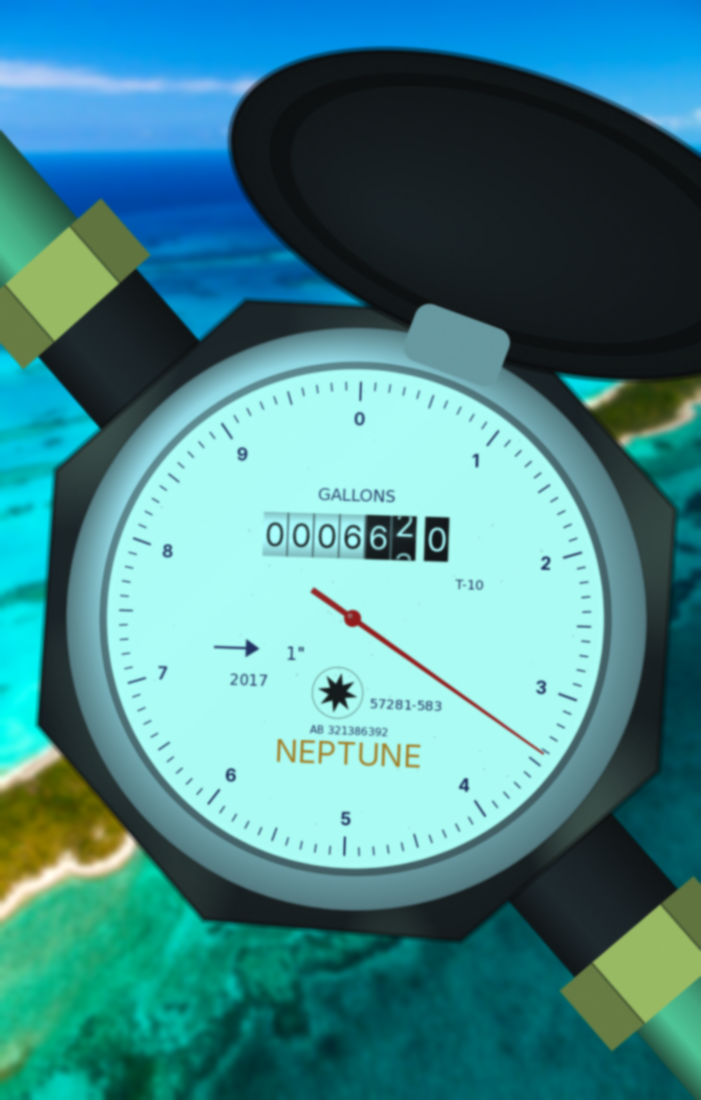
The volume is 6623.4,gal
